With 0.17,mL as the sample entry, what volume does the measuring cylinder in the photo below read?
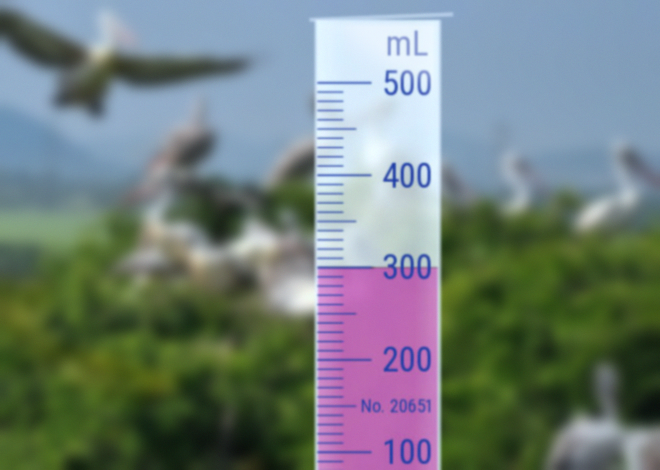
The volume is 300,mL
